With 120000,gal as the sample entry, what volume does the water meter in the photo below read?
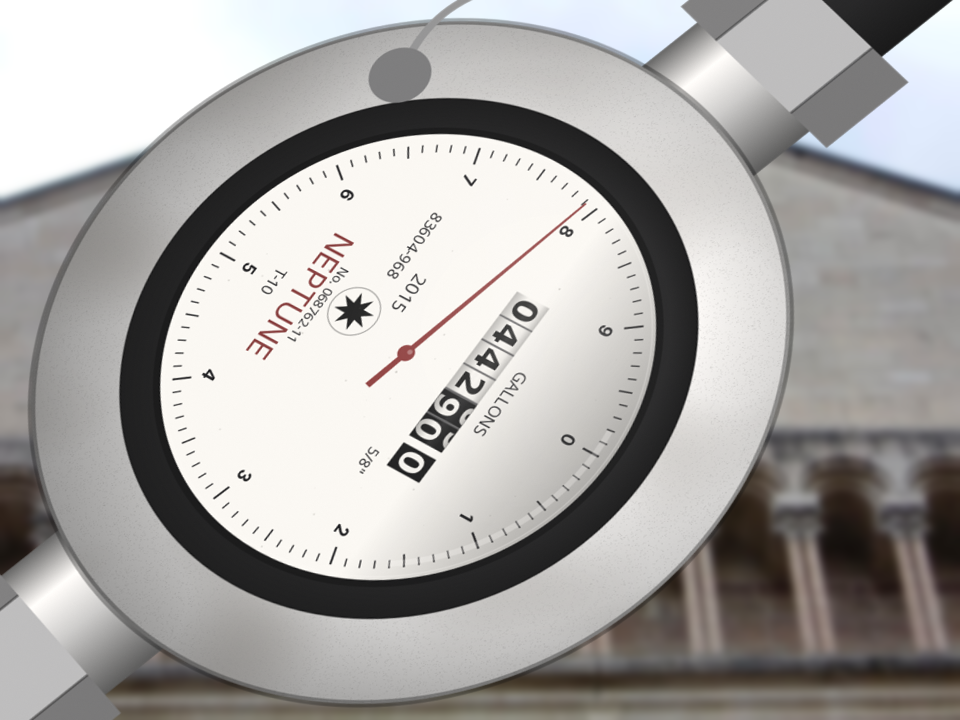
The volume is 442897.9,gal
